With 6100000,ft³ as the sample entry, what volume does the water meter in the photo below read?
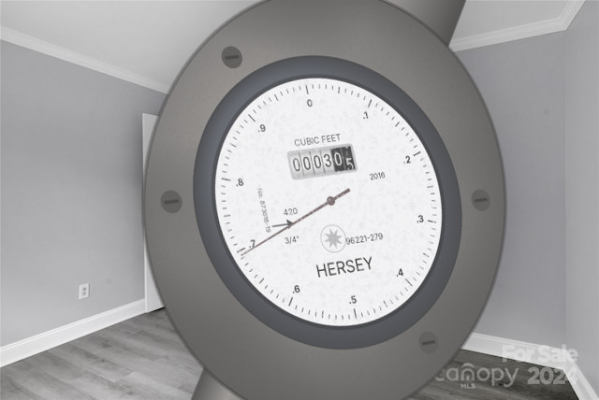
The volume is 304.69,ft³
